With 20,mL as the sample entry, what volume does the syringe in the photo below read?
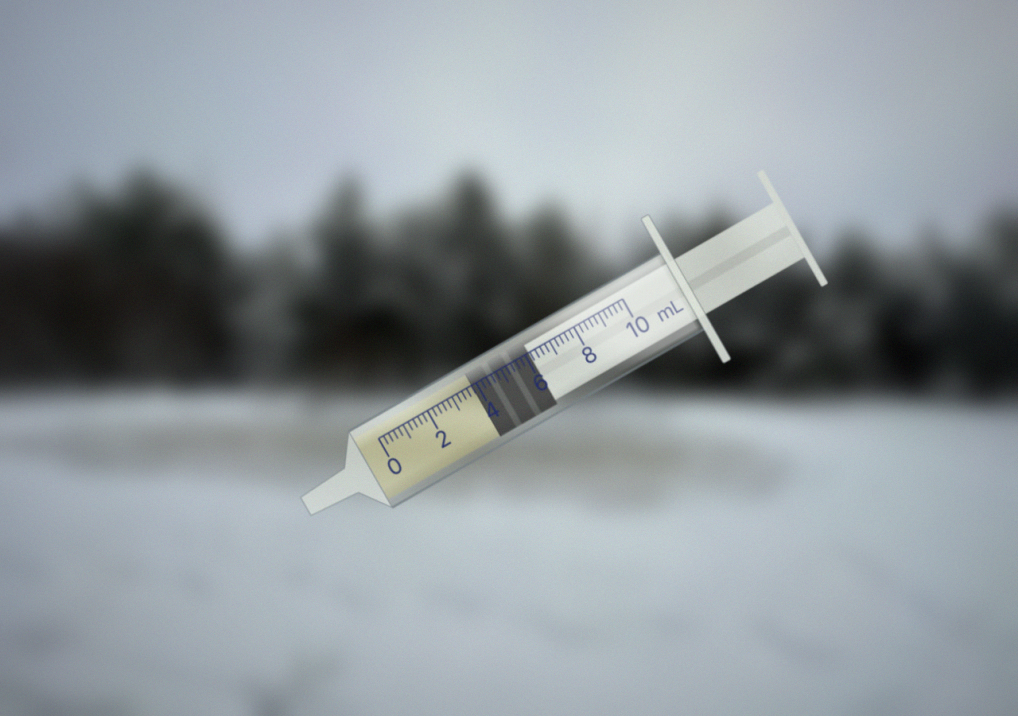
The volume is 3.8,mL
